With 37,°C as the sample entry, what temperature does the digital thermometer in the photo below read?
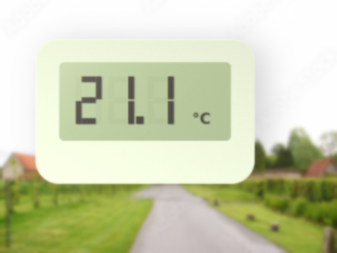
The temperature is 21.1,°C
